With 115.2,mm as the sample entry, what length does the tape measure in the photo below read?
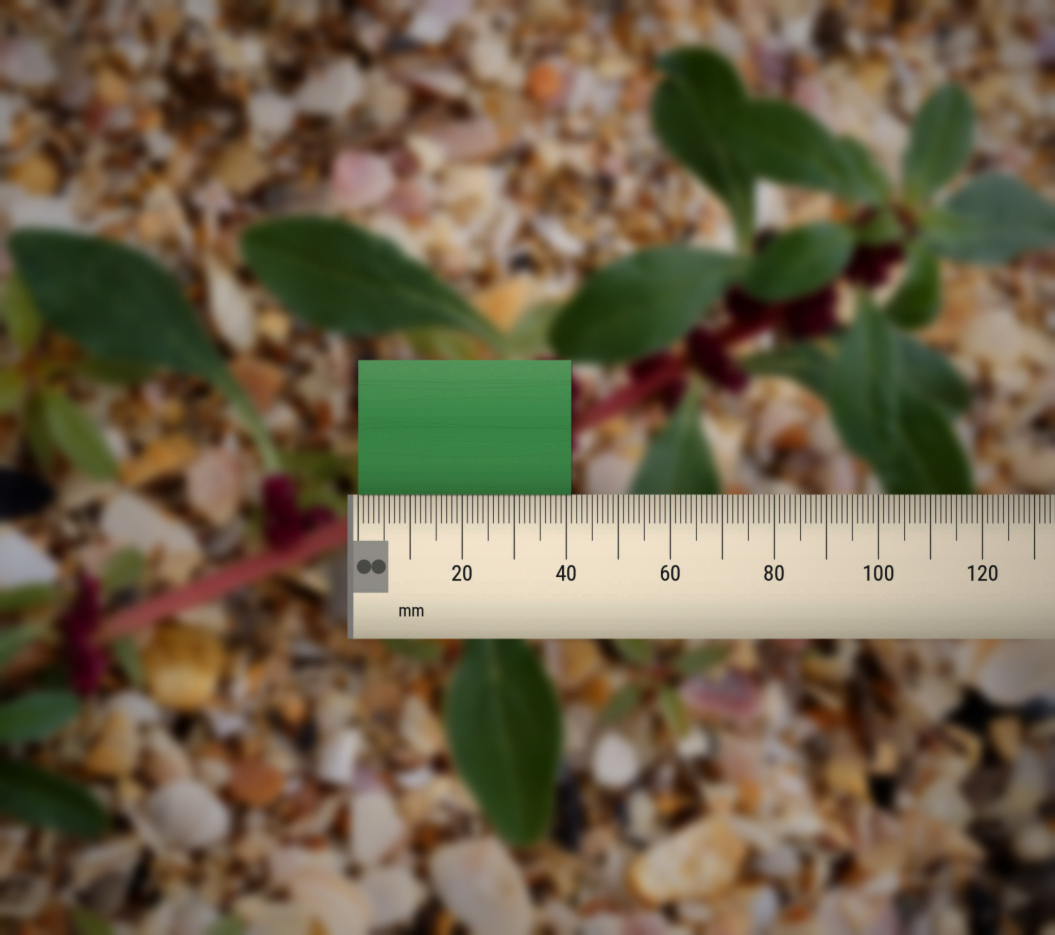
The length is 41,mm
